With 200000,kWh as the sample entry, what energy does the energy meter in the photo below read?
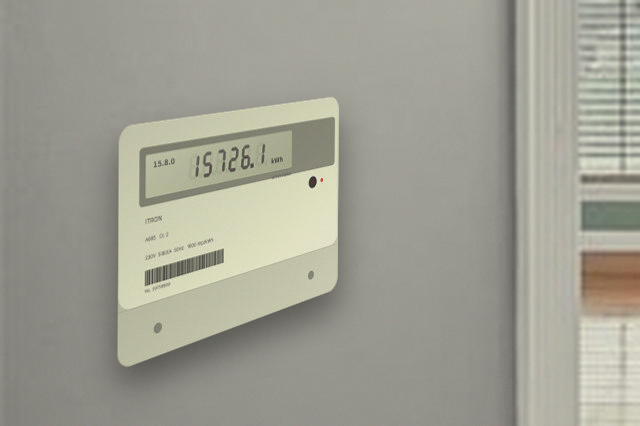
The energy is 15726.1,kWh
